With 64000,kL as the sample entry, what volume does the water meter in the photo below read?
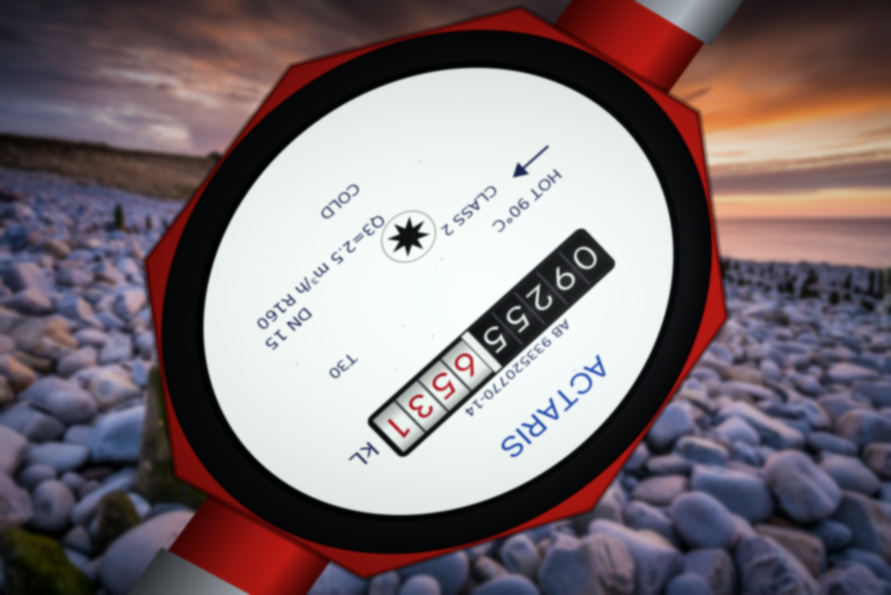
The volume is 9255.6531,kL
